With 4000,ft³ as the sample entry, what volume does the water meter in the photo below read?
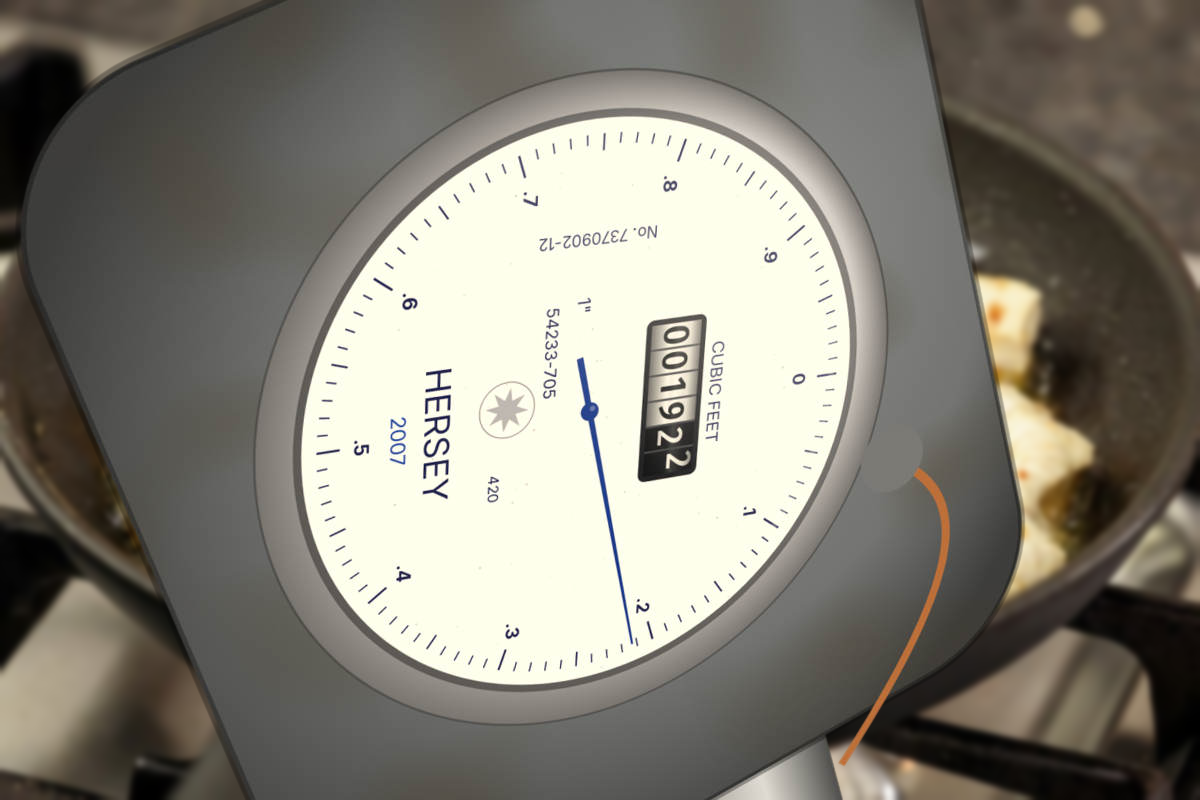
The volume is 1922.21,ft³
